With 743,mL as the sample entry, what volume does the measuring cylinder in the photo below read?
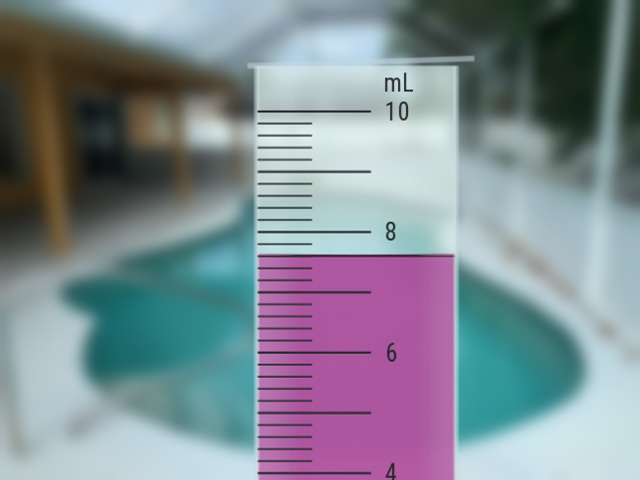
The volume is 7.6,mL
